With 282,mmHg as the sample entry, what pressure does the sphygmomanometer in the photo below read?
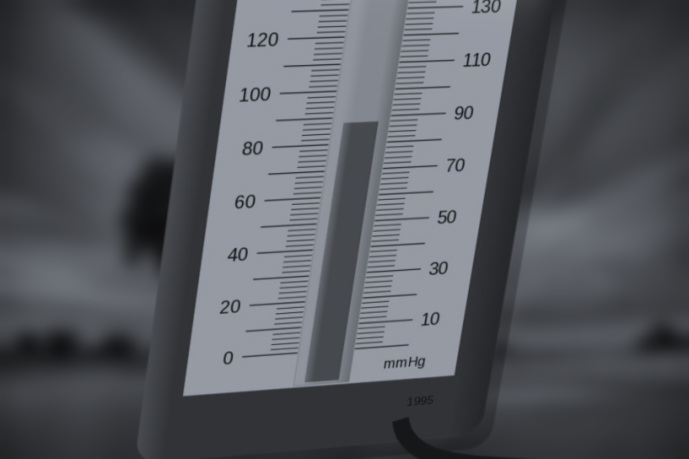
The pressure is 88,mmHg
